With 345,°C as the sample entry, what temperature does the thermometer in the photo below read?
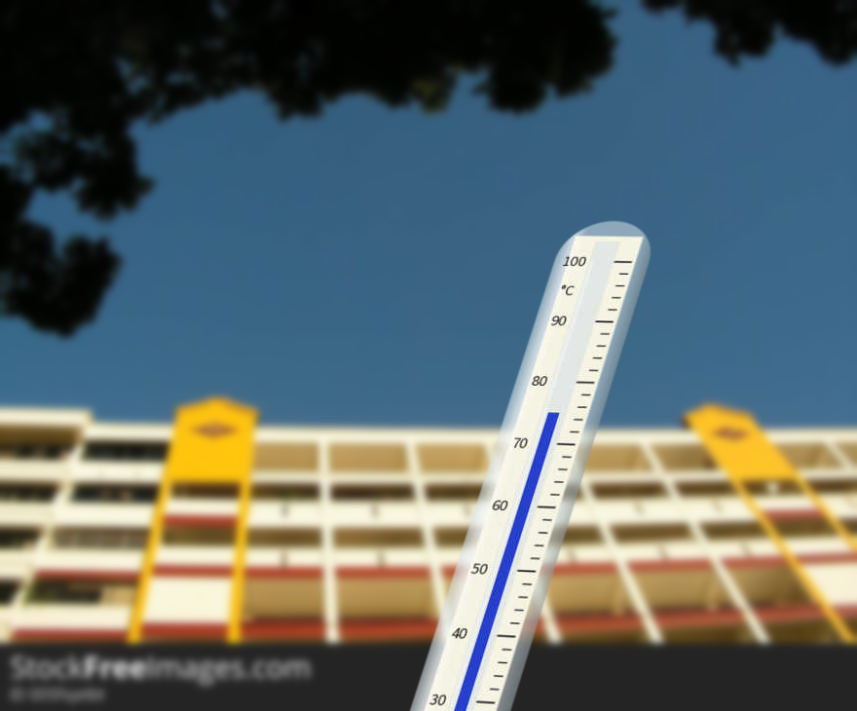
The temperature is 75,°C
